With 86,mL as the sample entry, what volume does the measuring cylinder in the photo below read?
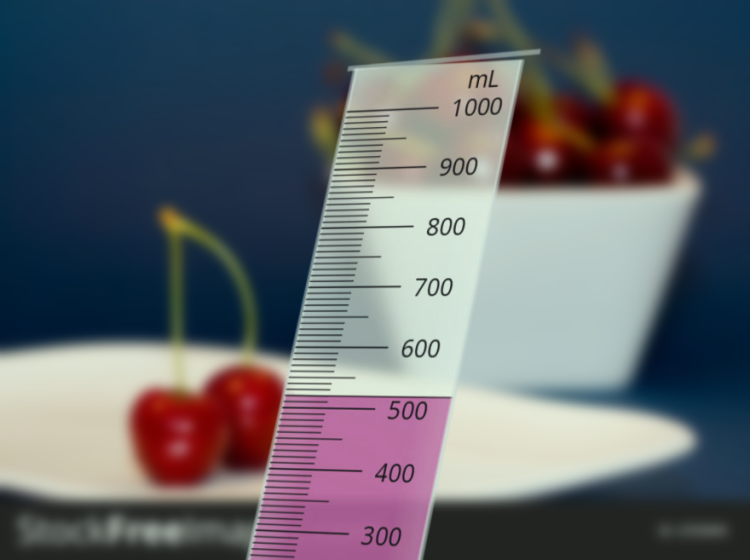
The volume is 520,mL
